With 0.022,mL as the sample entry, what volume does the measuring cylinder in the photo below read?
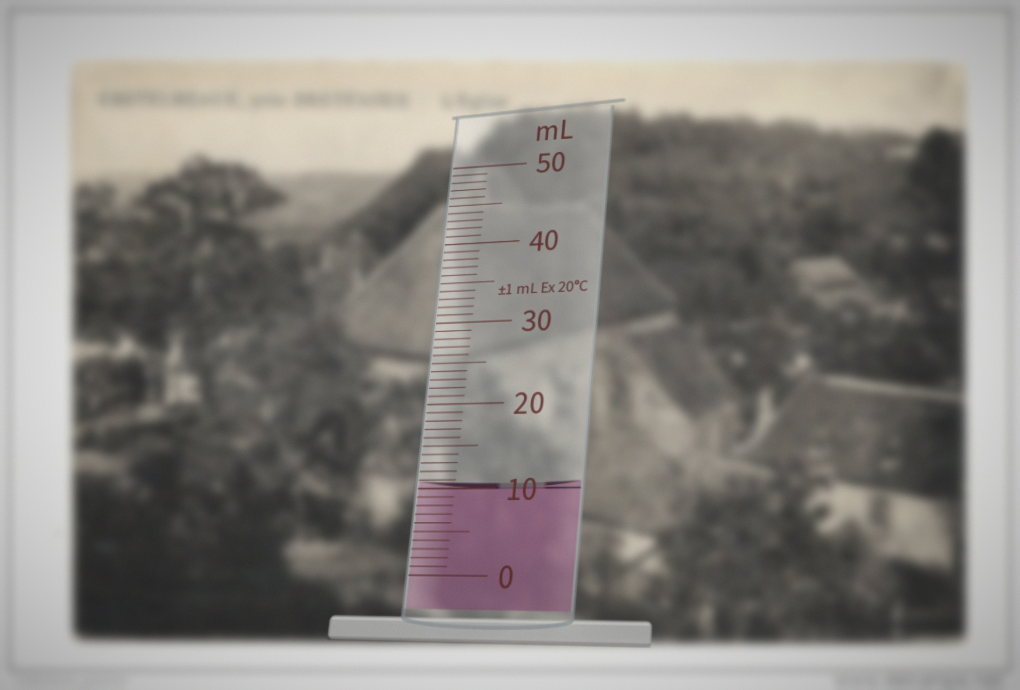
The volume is 10,mL
